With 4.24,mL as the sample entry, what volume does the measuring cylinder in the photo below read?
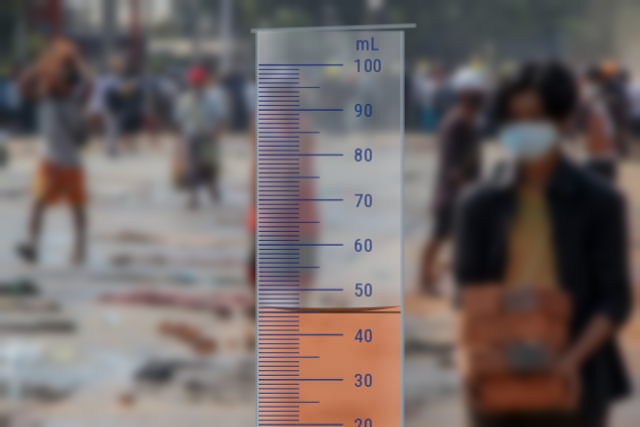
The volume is 45,mL
